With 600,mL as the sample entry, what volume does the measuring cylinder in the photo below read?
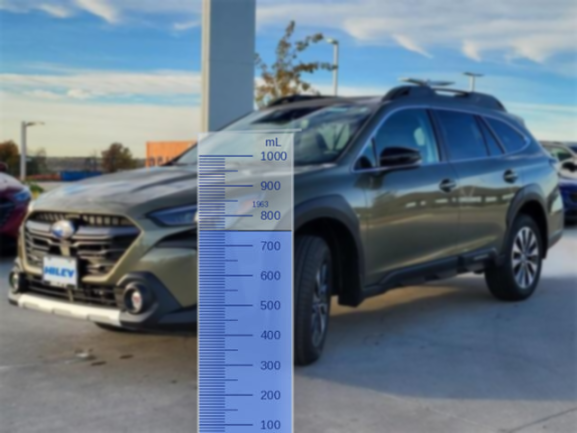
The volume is 750,mL
